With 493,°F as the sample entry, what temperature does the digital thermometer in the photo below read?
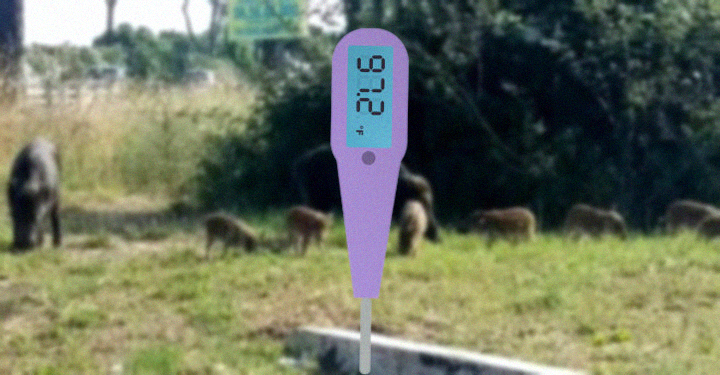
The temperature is 97.2,°F
